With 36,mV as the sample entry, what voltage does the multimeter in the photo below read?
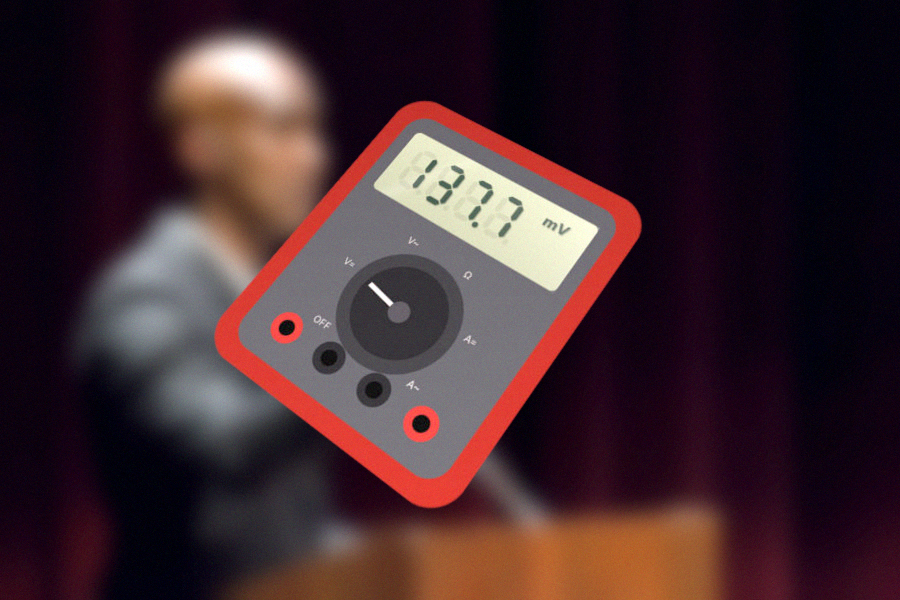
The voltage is 137.7,mV
